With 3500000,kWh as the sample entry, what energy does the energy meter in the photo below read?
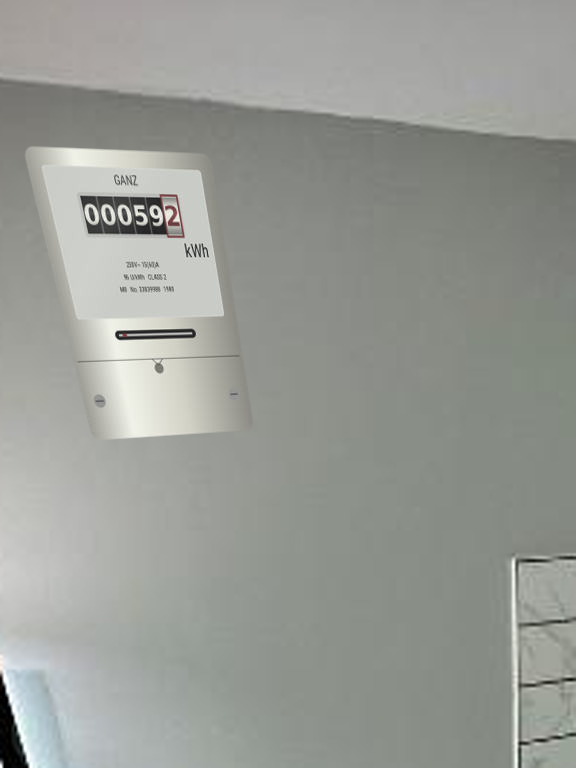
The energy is 59.2,kWh
